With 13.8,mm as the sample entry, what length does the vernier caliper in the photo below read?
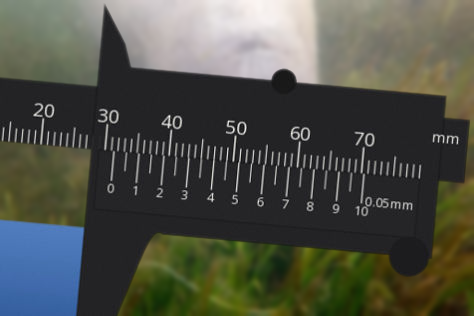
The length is 31.4,mm
